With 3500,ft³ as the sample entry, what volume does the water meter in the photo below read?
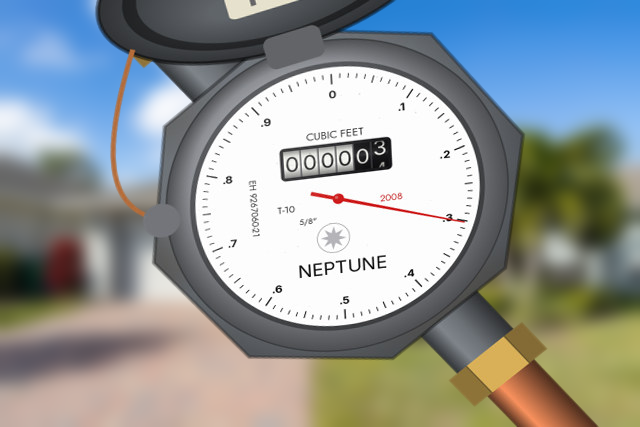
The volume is 3.30,ft³
